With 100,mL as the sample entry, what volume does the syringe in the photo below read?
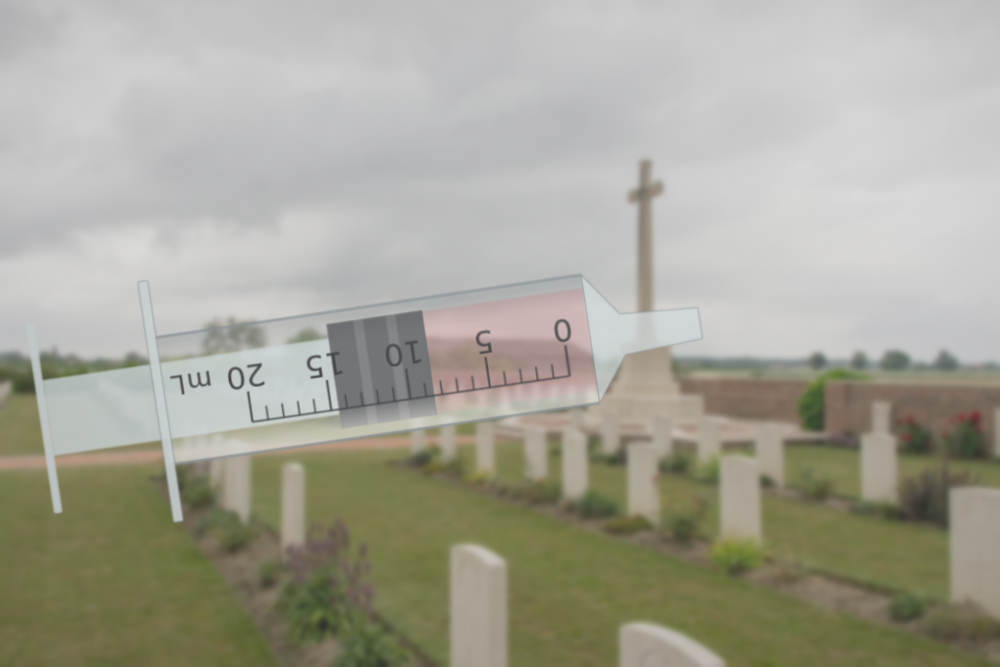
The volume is 8.5,mL
